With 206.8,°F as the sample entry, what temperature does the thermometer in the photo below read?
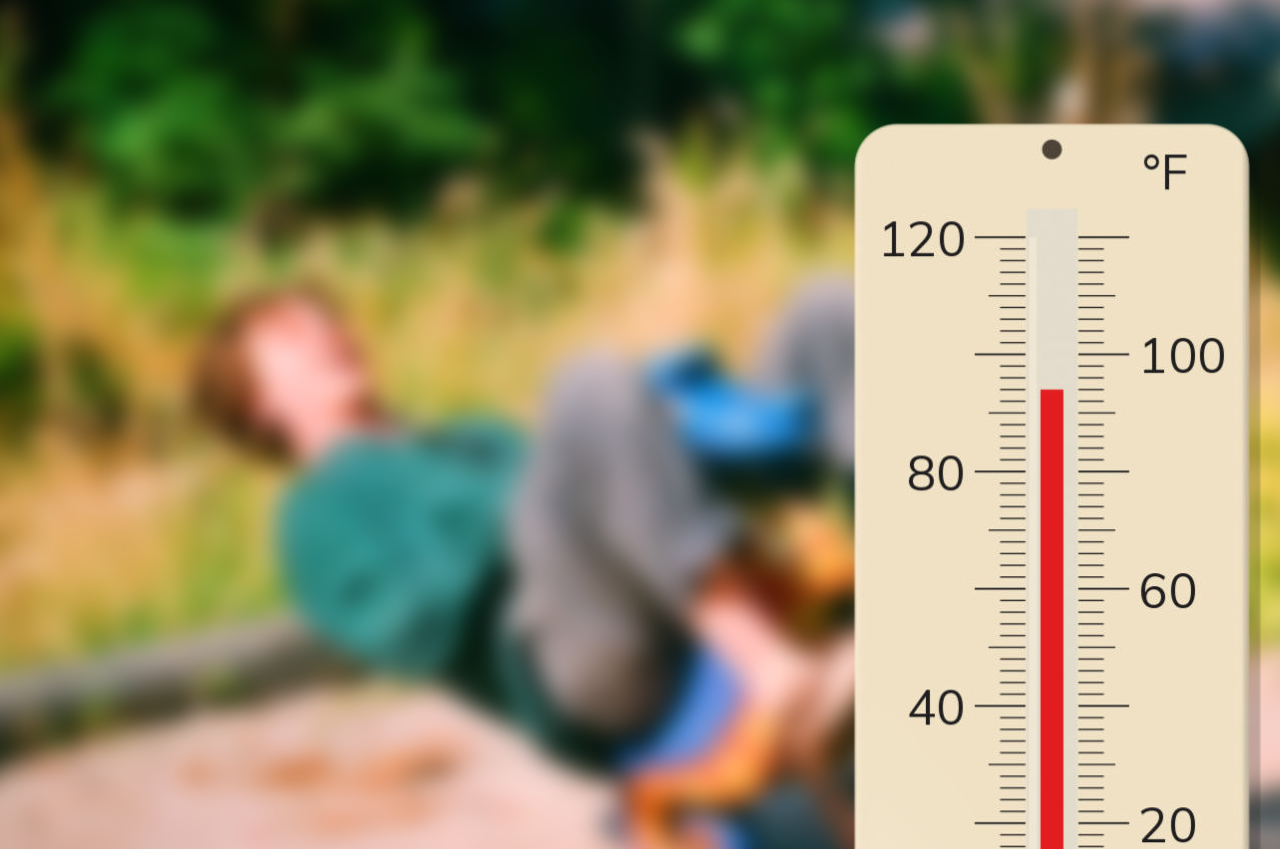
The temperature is 94,°F
